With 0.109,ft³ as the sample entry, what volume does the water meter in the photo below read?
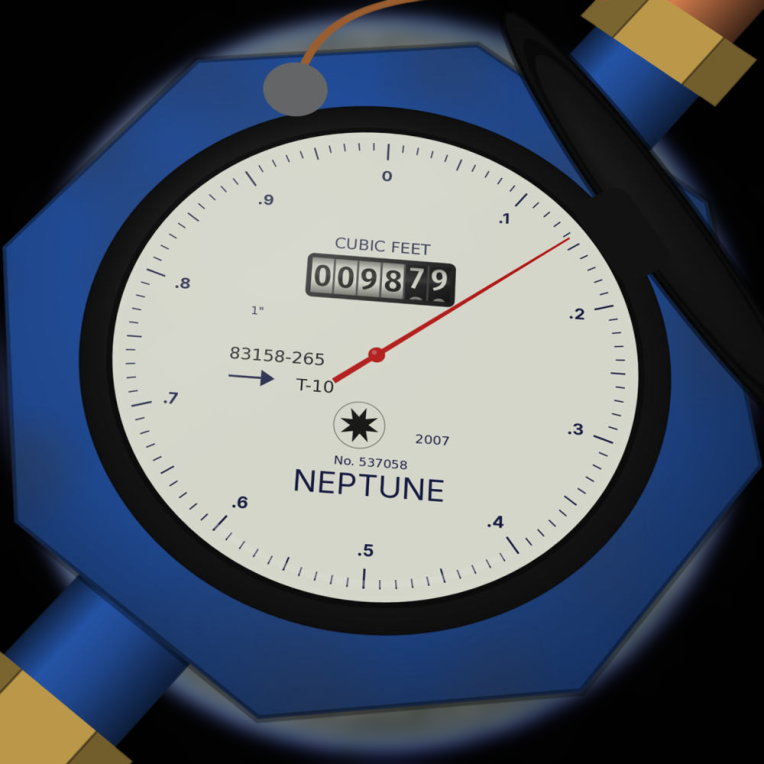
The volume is 9879.14,ft³
